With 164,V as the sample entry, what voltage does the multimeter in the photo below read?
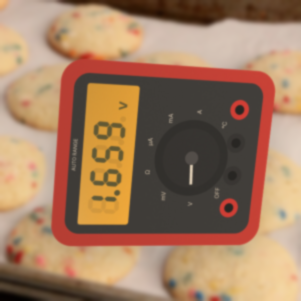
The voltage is 1.659,V
